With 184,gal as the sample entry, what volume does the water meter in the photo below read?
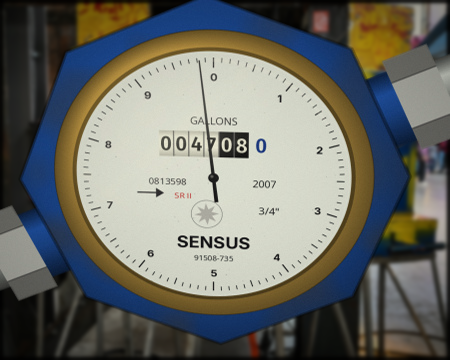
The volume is 47079.8,gal
